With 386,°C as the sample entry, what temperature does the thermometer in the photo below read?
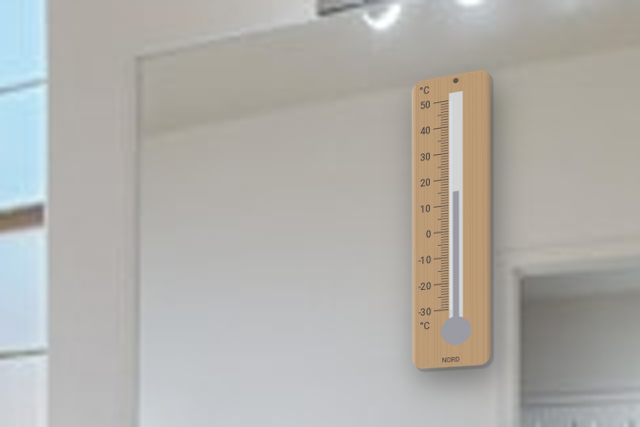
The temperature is 15,°C
